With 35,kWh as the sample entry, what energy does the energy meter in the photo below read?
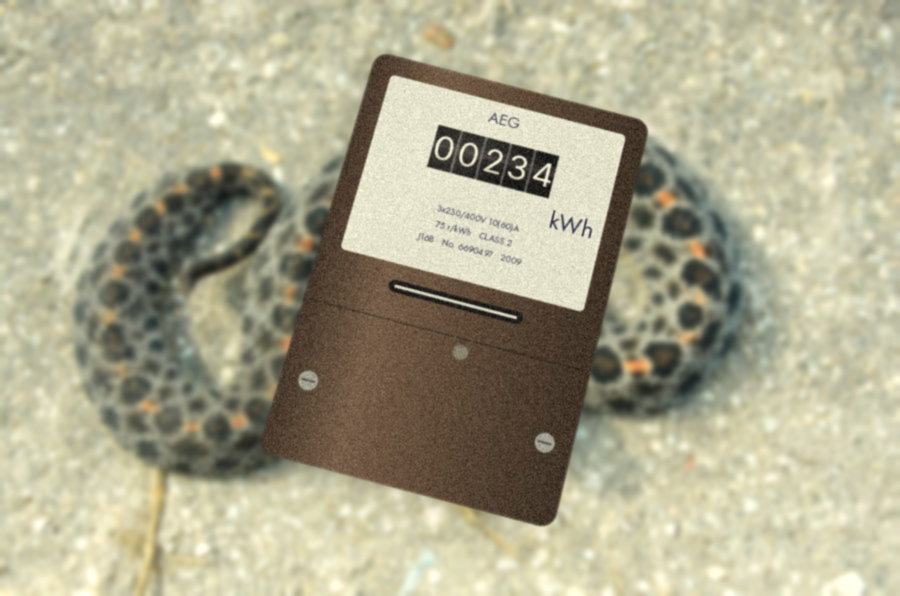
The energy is 234,kWh
